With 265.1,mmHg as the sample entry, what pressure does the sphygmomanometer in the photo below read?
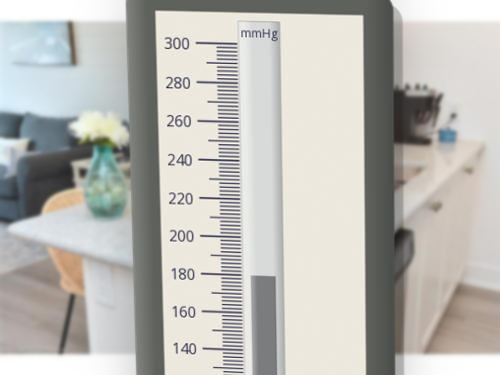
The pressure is 180,mmHg
